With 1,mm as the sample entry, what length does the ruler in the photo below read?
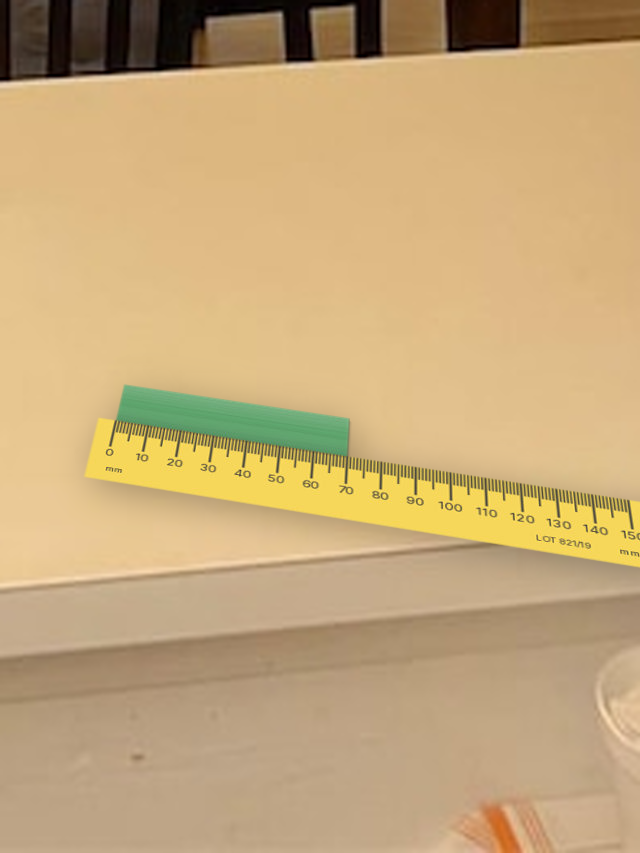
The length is 70,mm
